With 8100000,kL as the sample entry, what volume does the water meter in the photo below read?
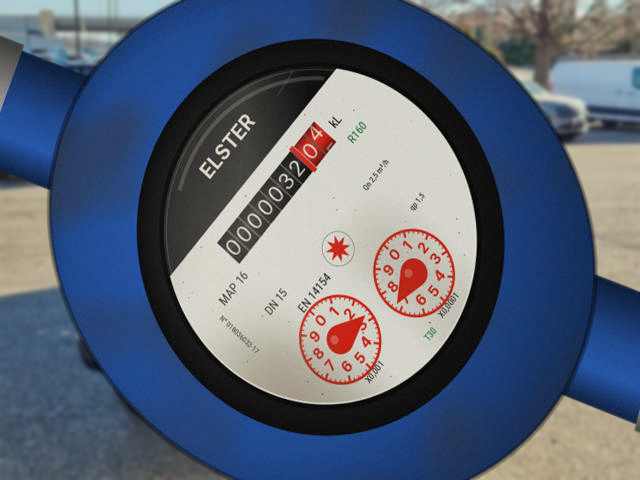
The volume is 32.0427,kL
